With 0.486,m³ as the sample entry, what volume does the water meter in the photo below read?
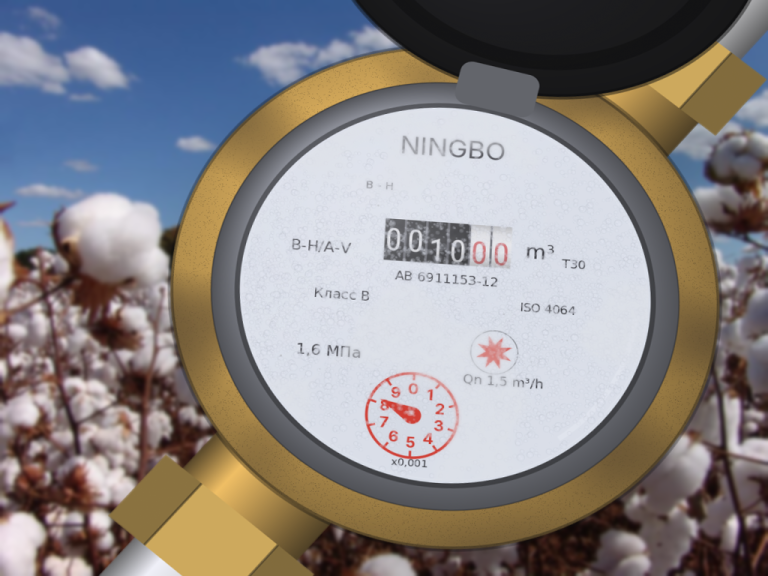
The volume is 9.998,m³
